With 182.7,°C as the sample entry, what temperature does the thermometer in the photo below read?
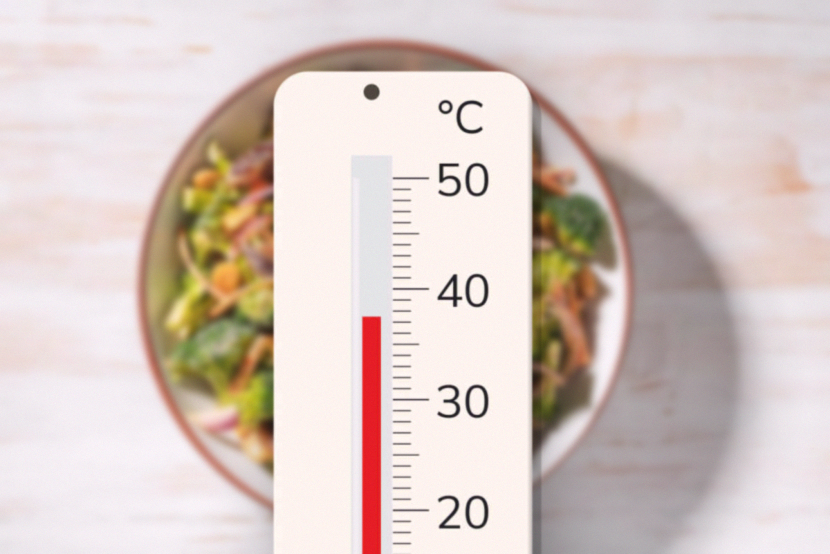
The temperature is 37.5,°C
